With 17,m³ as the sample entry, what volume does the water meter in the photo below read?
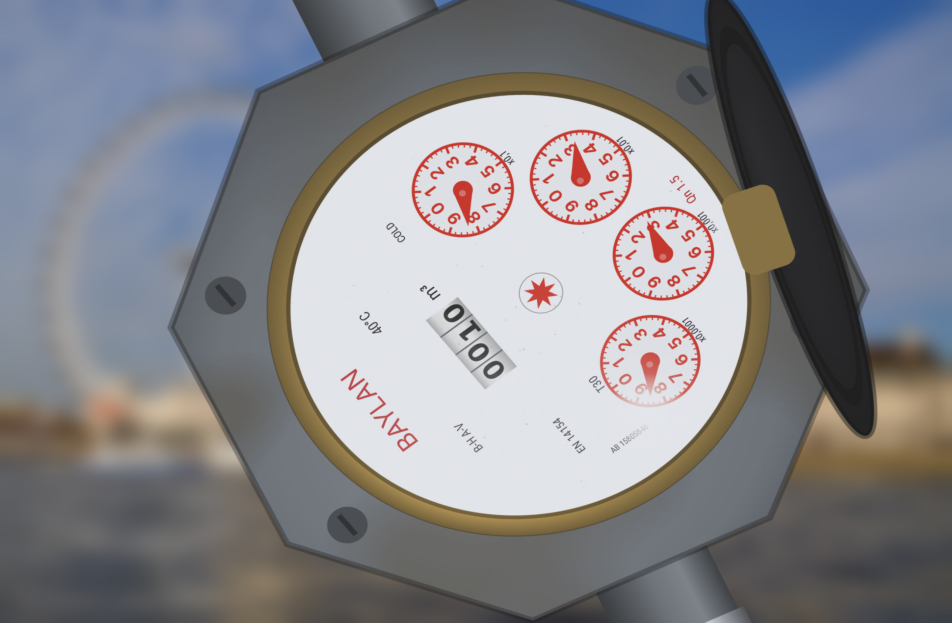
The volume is 9.8328,m³
